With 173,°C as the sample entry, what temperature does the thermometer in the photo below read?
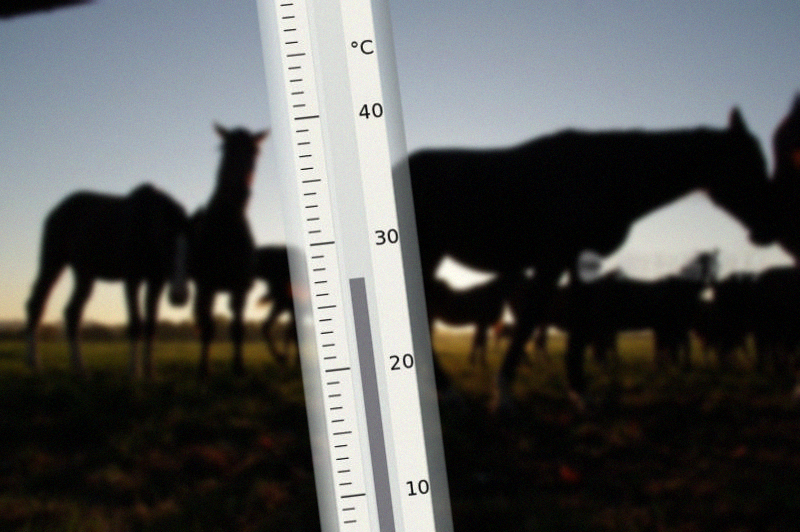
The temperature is 27,°C
